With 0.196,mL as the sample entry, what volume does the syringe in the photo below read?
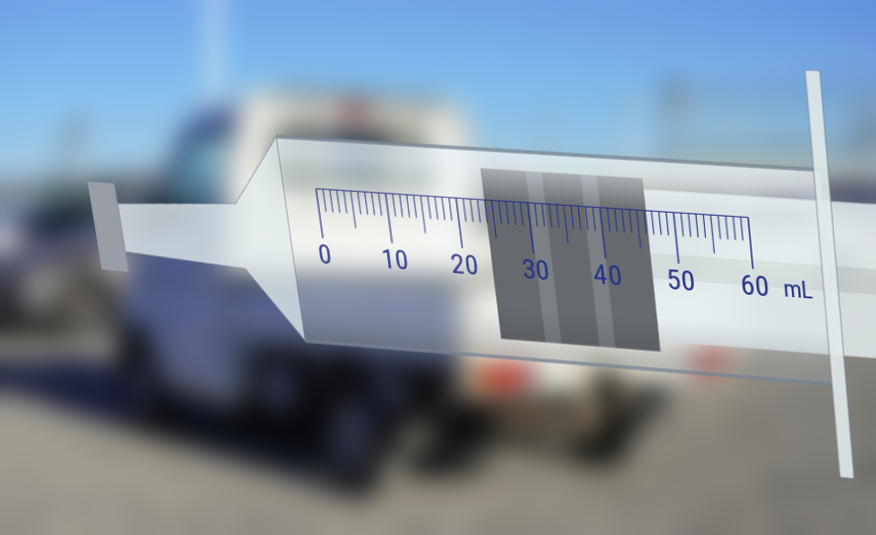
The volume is 24,mL
